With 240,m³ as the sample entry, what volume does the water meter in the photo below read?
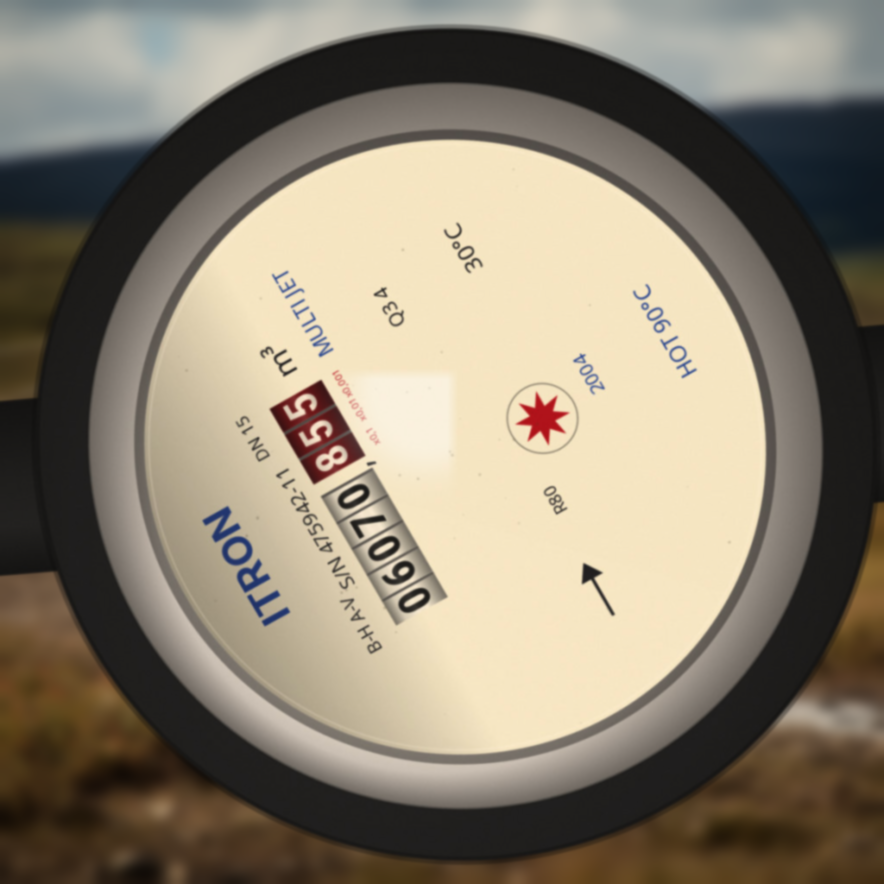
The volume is 6070.855,m³
